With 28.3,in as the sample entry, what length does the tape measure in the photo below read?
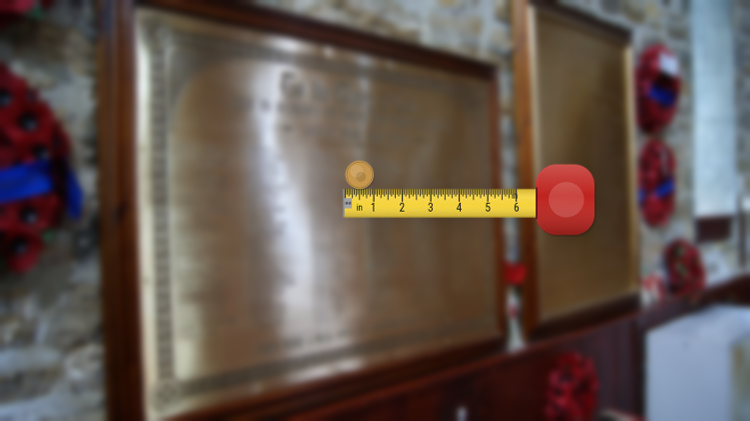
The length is 1,in
